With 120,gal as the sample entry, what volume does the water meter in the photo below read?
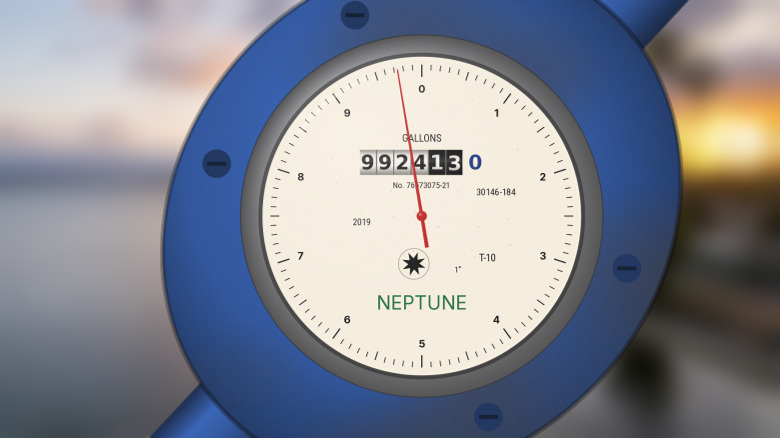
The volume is 9924129.7,gal
